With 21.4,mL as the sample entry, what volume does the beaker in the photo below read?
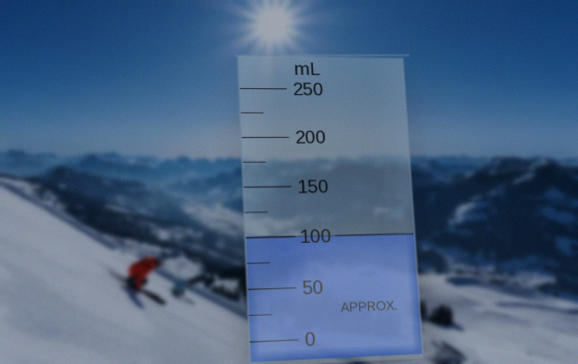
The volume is 100,mL
